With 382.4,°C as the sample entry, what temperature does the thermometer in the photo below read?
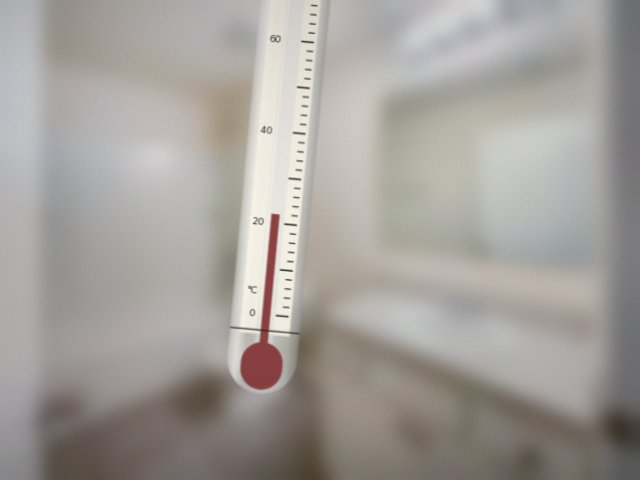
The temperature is 22,°C
